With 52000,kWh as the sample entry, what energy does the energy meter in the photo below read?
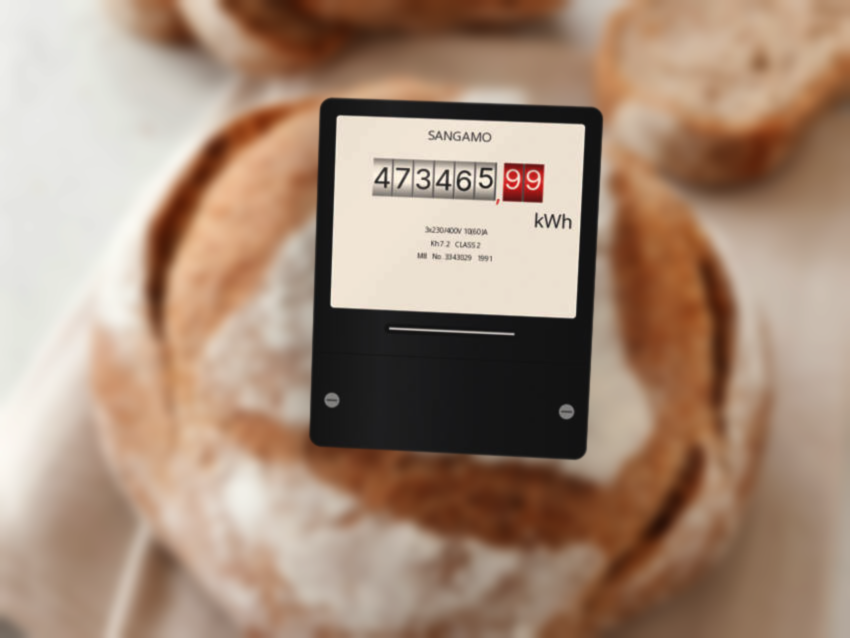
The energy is 473465.99,kWh
